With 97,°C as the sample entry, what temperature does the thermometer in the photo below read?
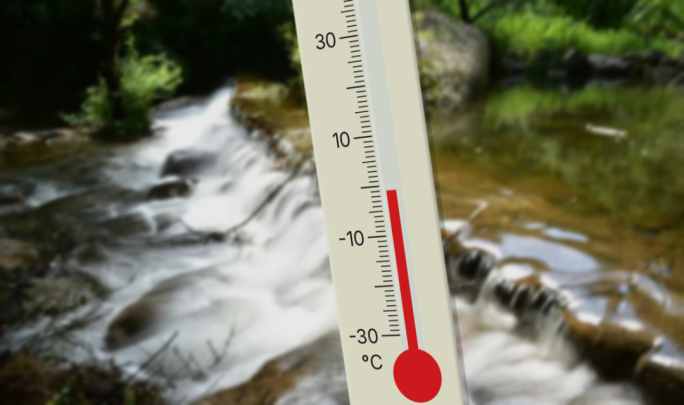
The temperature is -1,°C
